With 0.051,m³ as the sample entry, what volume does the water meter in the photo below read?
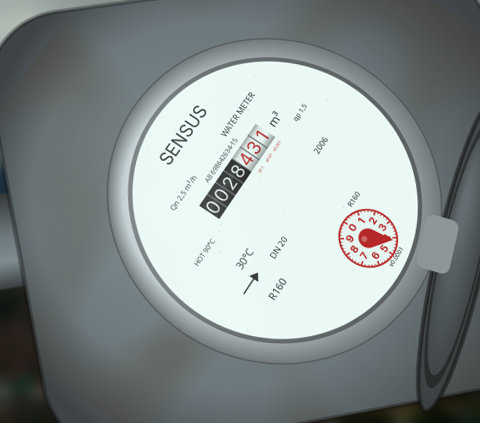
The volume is 28.4314,m³
